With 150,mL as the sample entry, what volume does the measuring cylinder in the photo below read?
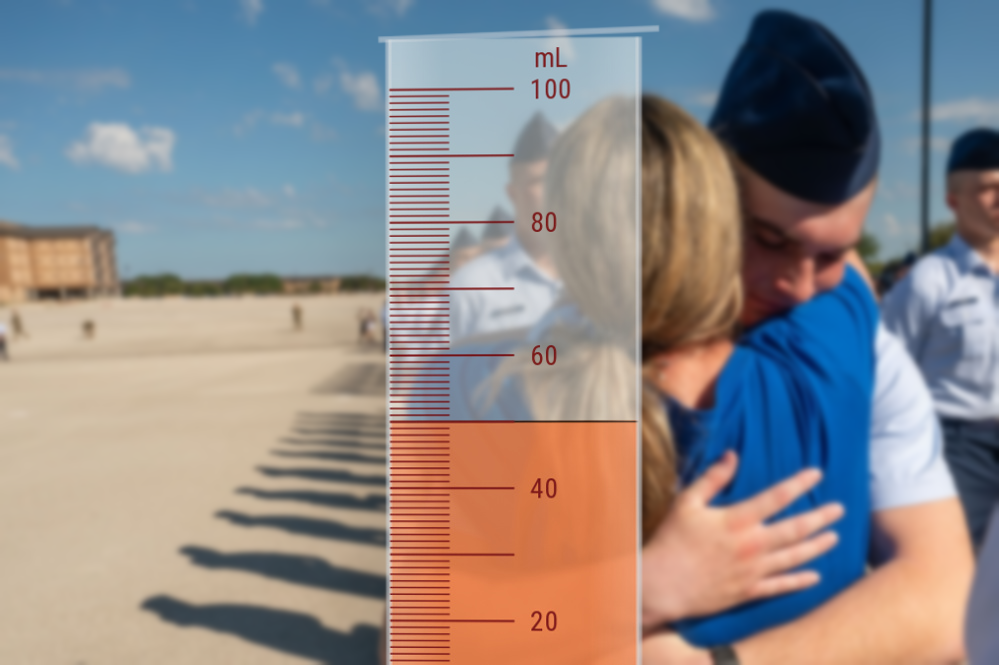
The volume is 50,mL
